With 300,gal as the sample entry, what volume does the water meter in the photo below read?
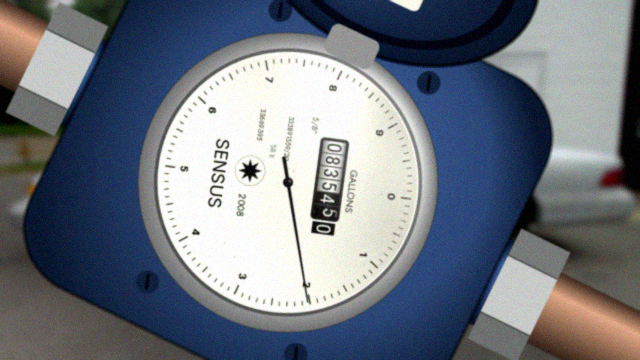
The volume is 835452.0,gal
